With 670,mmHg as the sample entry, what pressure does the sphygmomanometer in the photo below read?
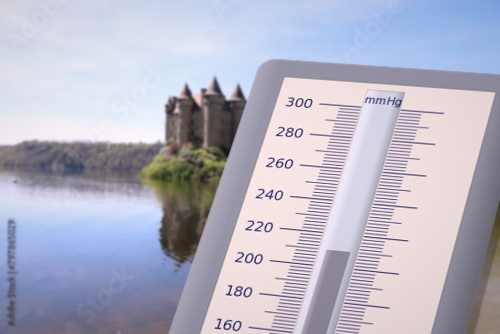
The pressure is 210,mmHg
